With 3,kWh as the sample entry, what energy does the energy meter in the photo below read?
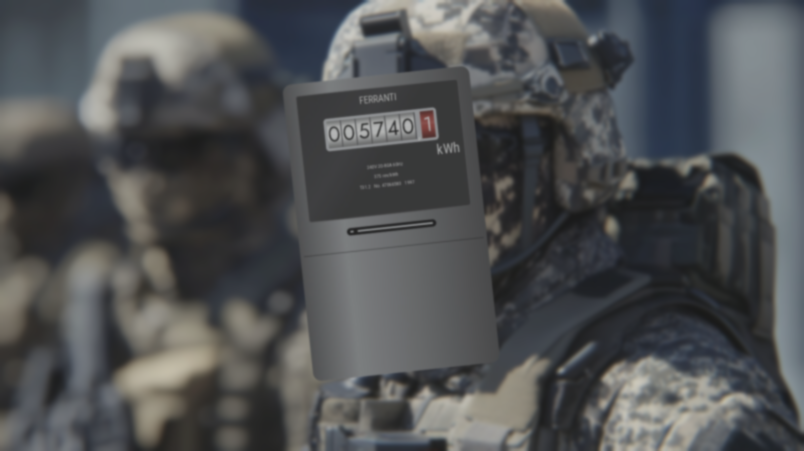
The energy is 5740.1,kWh
